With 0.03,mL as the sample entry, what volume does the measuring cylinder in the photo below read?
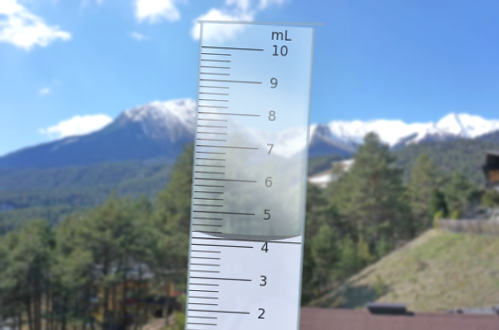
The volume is 4.2,mL
